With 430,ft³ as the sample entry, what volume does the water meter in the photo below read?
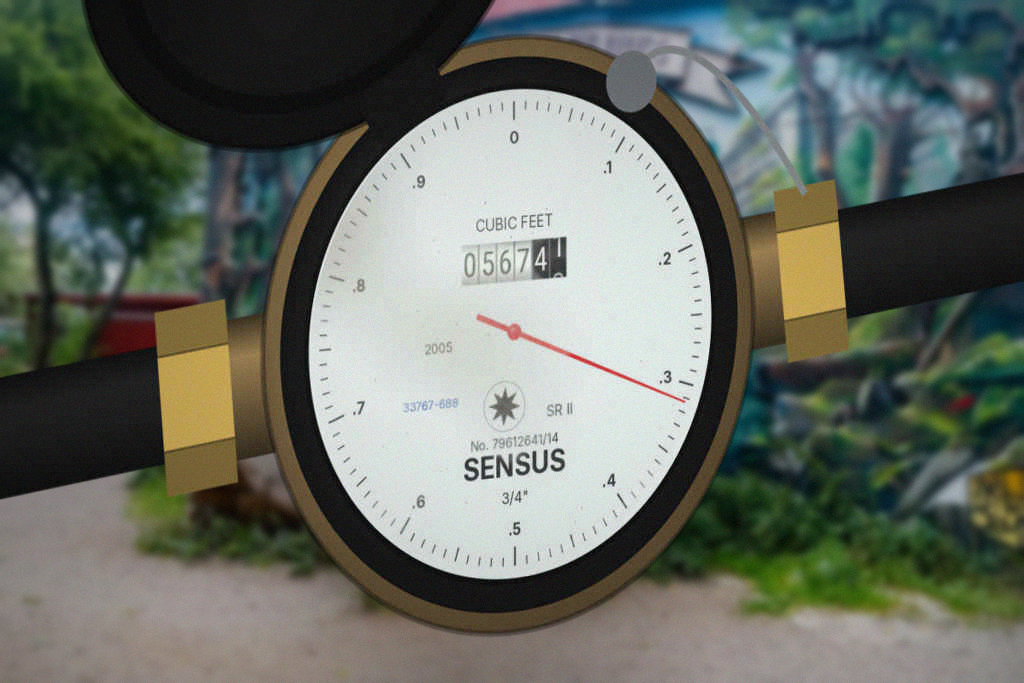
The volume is 56741.31,ft³
